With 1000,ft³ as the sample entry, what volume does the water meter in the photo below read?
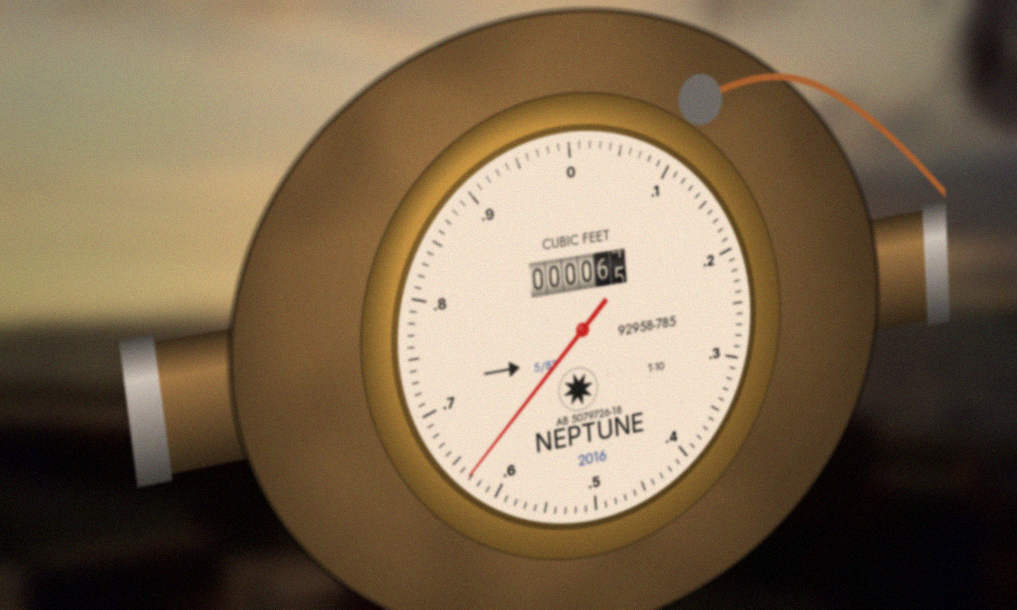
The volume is 64.63,ft³
